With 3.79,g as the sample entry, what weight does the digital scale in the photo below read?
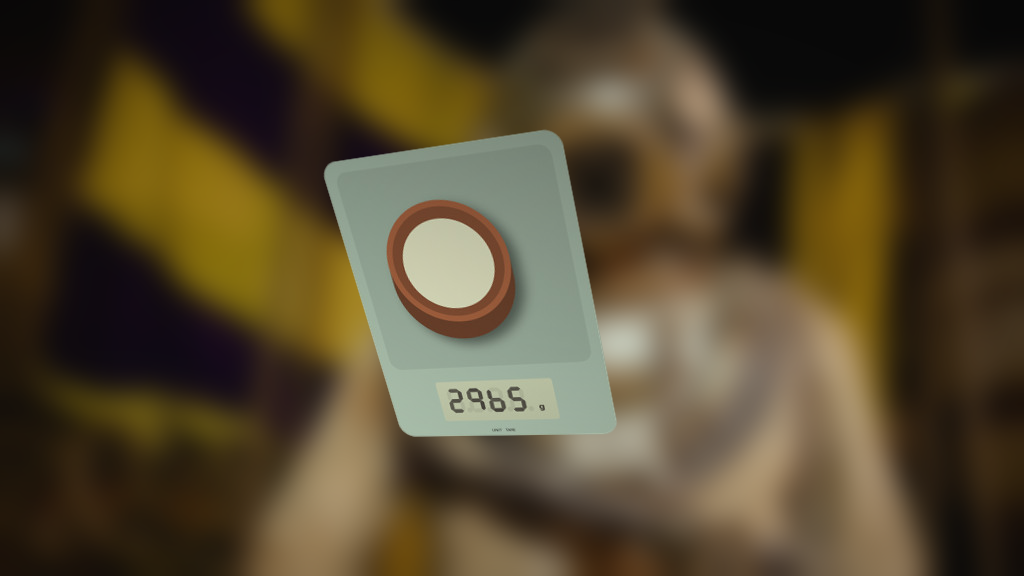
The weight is 2965,g
